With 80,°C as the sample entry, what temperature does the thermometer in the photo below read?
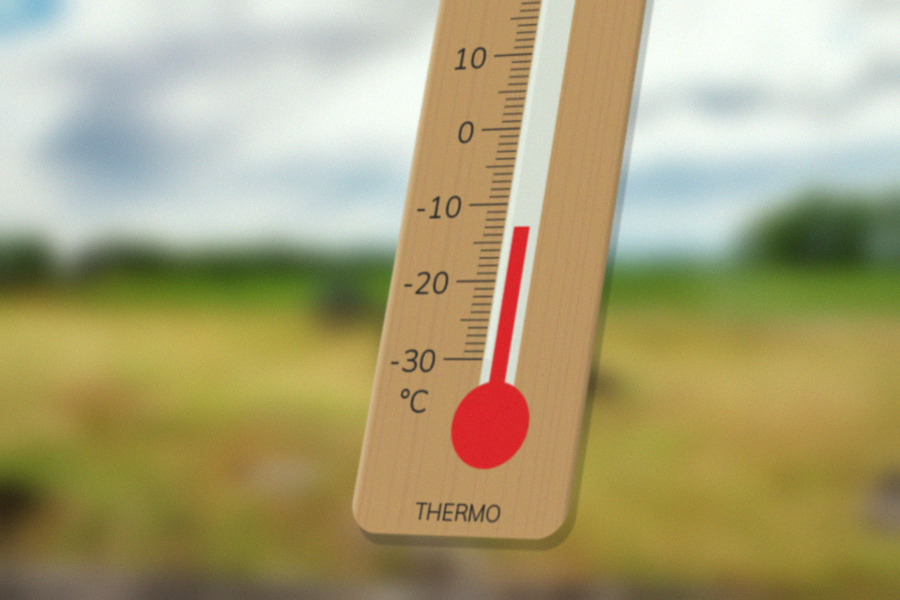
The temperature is -13,°C
